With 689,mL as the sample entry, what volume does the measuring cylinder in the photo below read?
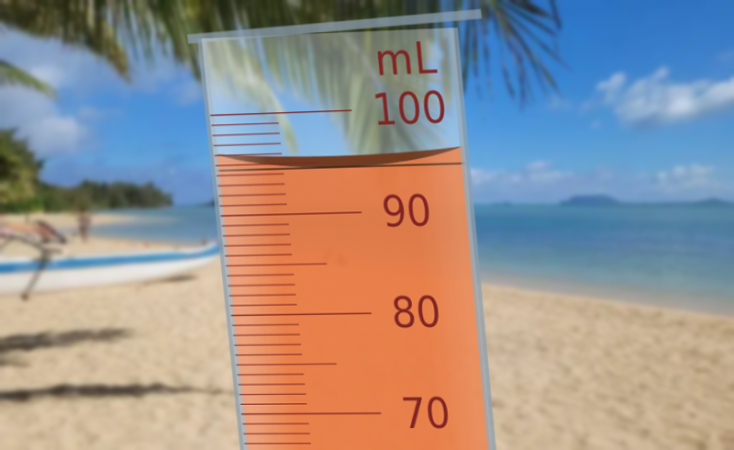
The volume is 94.5,mL
